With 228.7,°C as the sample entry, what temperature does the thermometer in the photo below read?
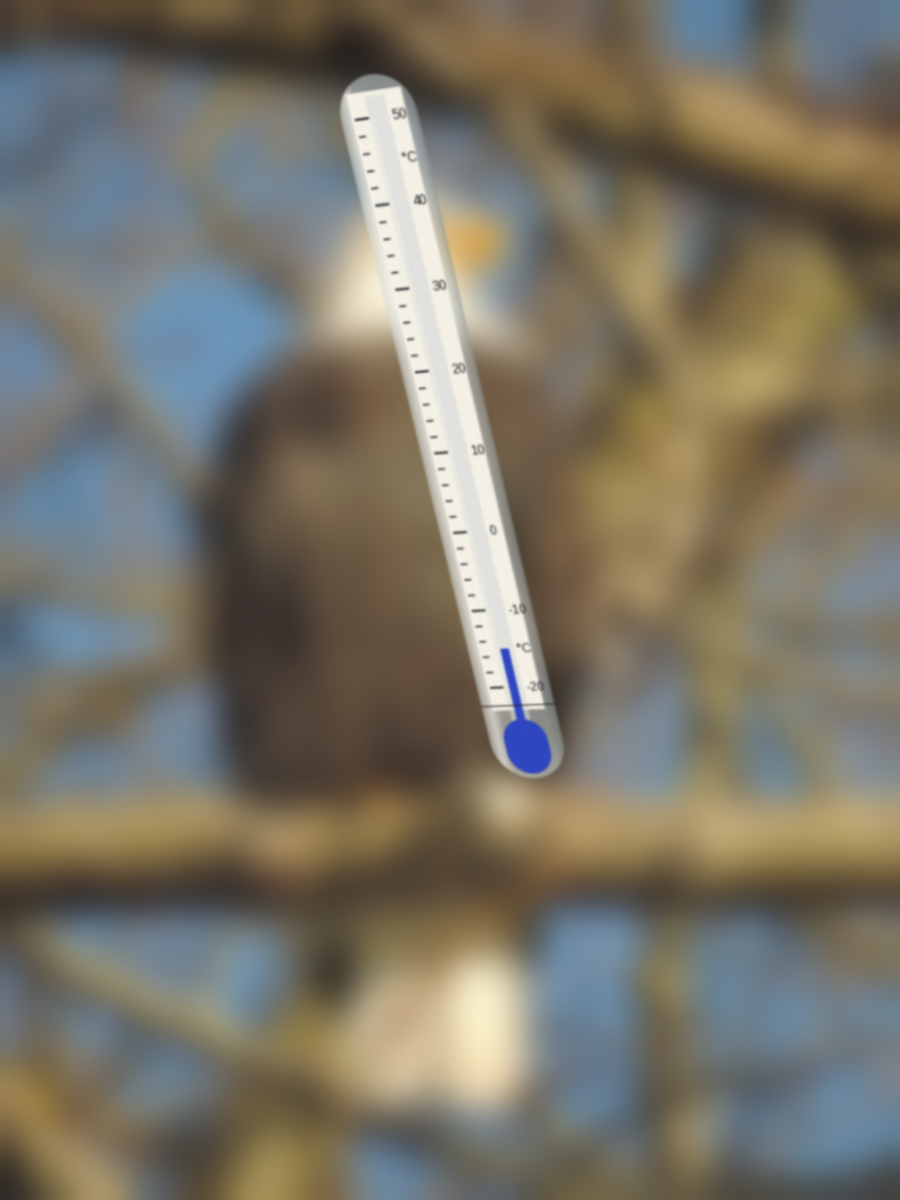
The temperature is -15,°C
